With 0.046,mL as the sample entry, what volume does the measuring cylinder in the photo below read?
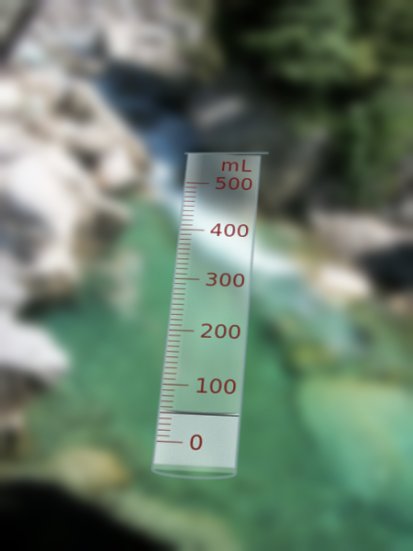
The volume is 50,mL
